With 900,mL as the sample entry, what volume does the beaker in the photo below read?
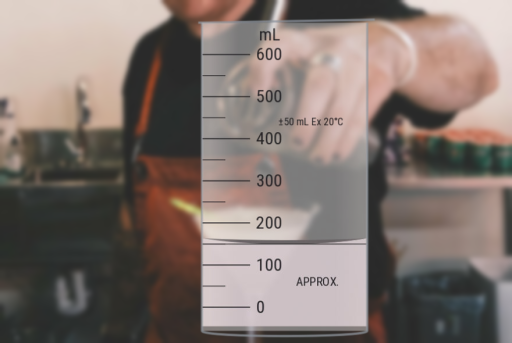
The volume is 150,mL
